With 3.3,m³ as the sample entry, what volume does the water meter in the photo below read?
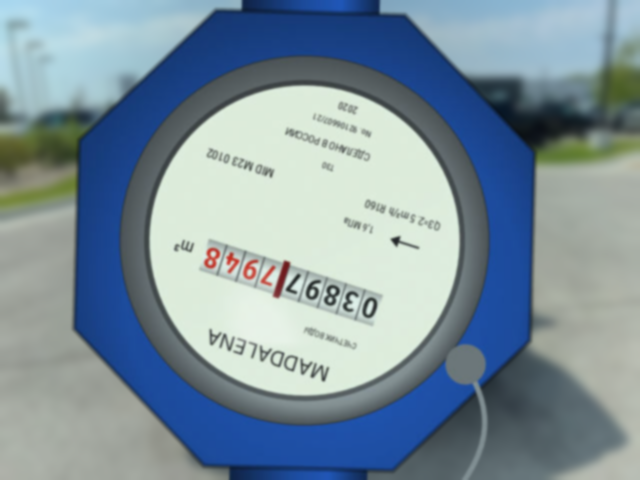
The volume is 3897.7948,m³
